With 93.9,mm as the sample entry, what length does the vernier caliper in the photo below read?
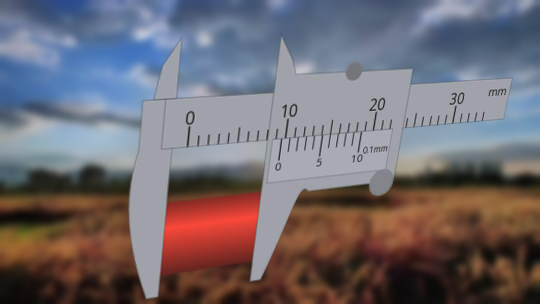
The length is 9.6,mm
